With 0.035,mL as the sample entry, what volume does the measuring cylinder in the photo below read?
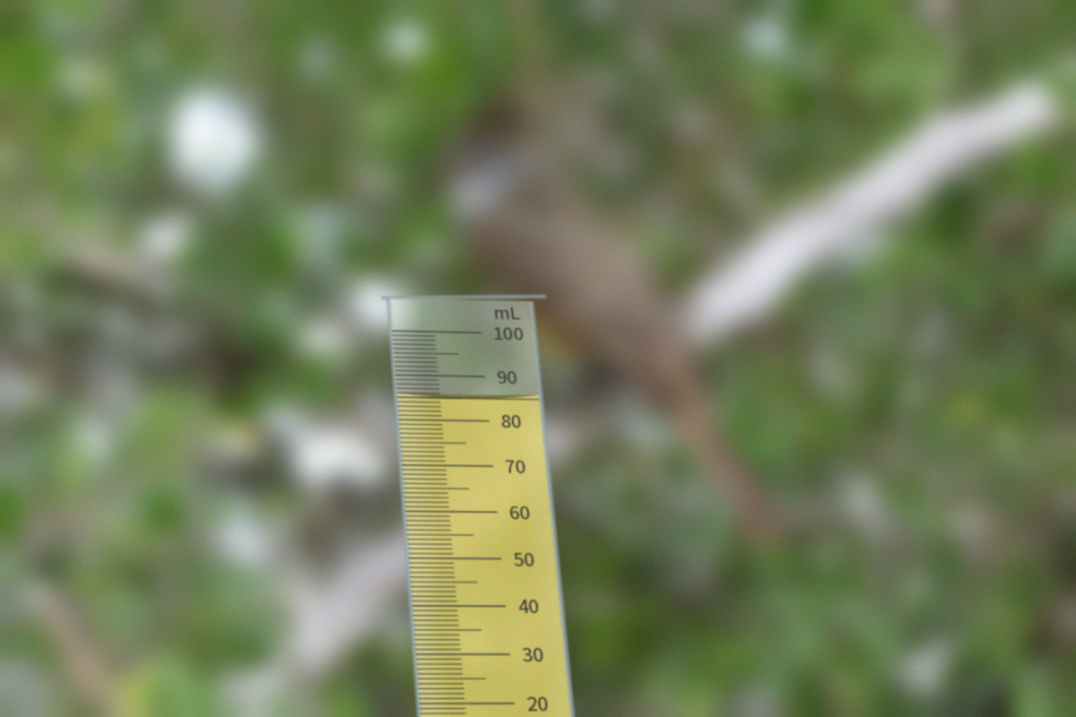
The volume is 85,mL
